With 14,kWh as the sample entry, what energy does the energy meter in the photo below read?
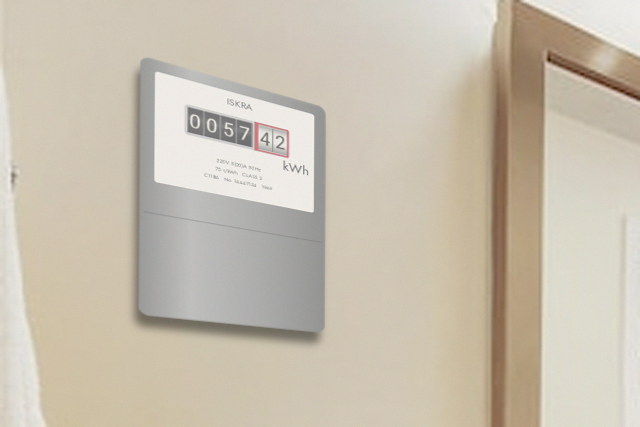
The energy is 57.42,kWh
